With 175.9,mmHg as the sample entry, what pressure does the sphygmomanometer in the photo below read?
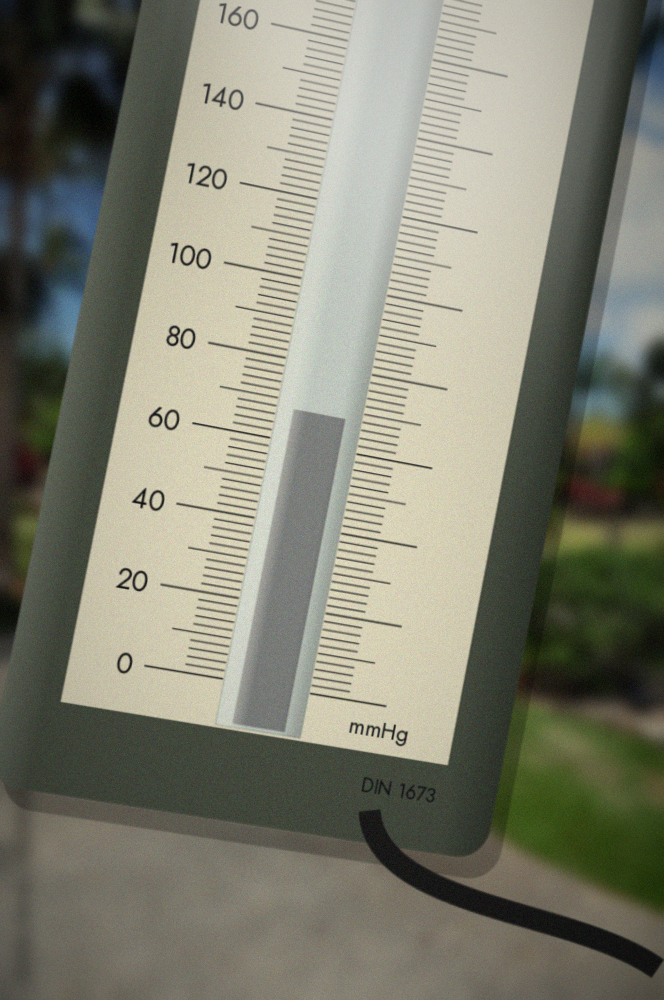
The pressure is 68,mmHg
